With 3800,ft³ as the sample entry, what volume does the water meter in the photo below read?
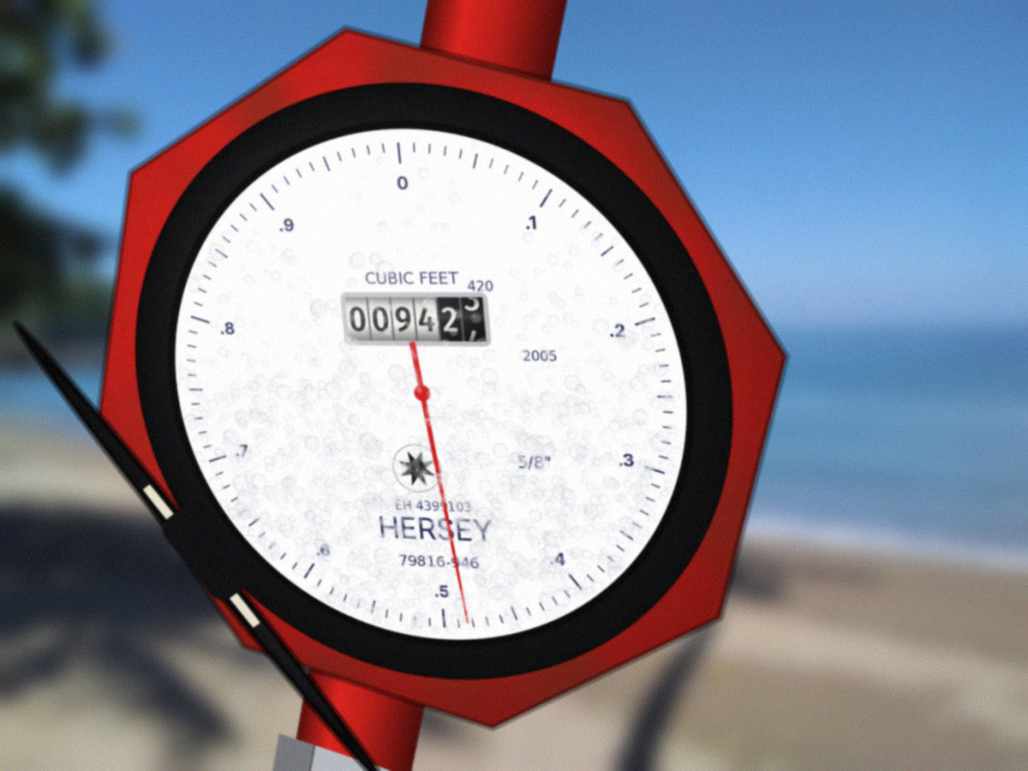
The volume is 9423.48,ft³
